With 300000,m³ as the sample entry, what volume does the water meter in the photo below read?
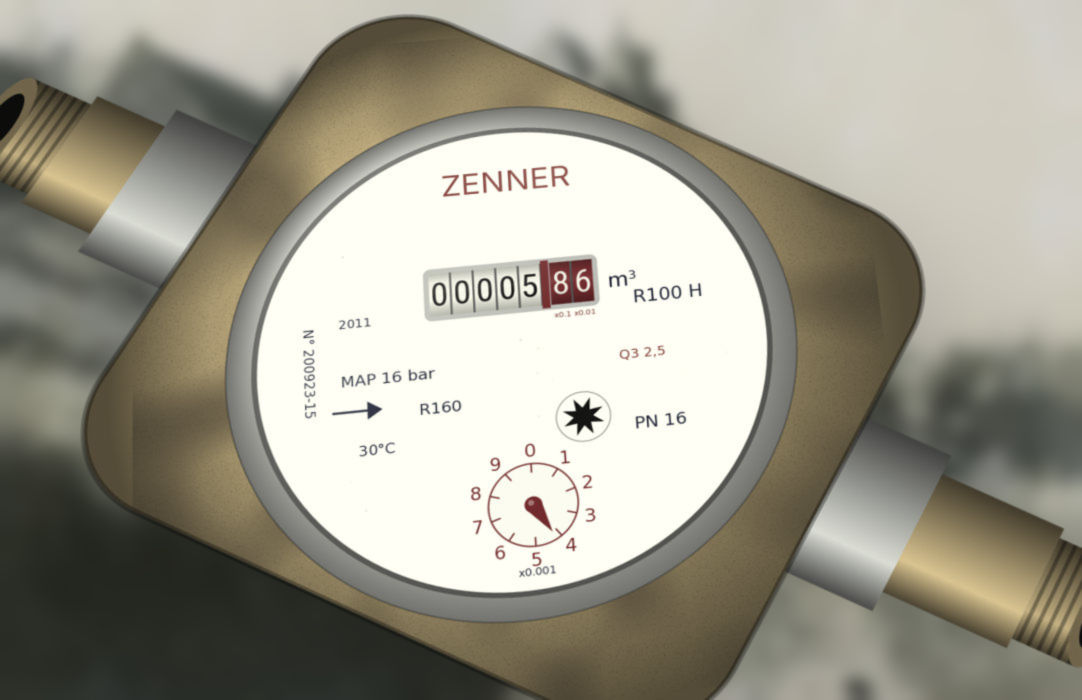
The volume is 5.864,m³
